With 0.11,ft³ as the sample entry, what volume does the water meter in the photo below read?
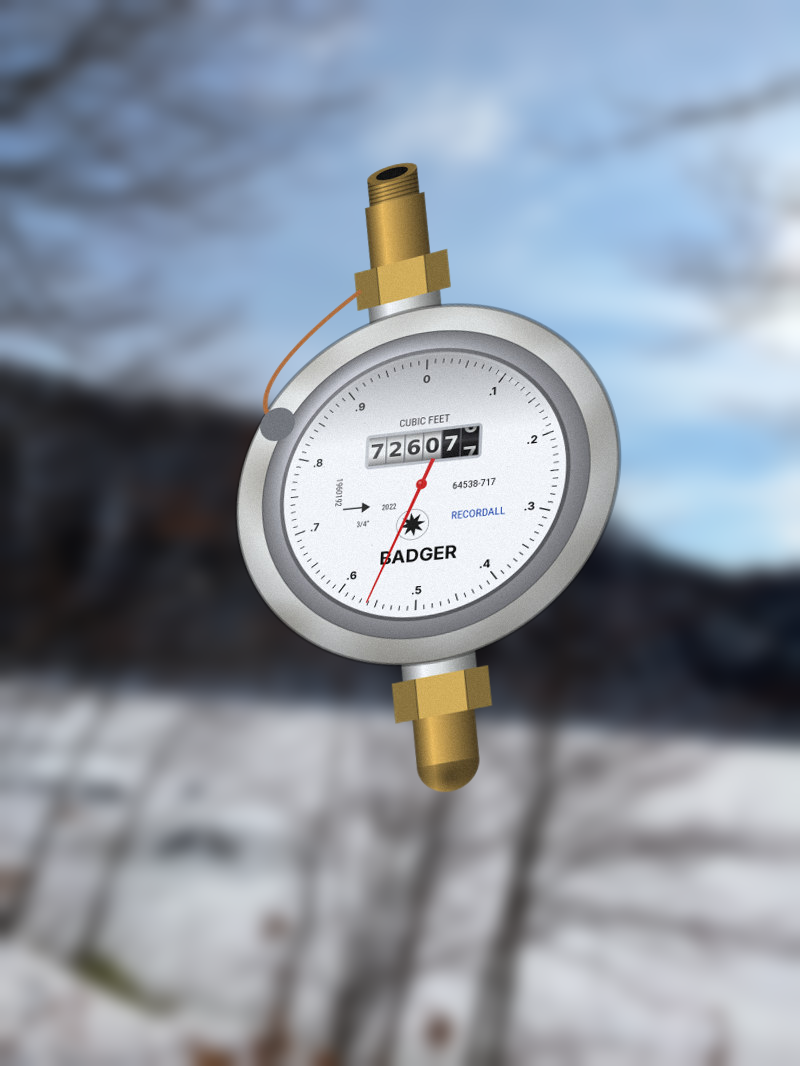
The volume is 726076.56,ft³
